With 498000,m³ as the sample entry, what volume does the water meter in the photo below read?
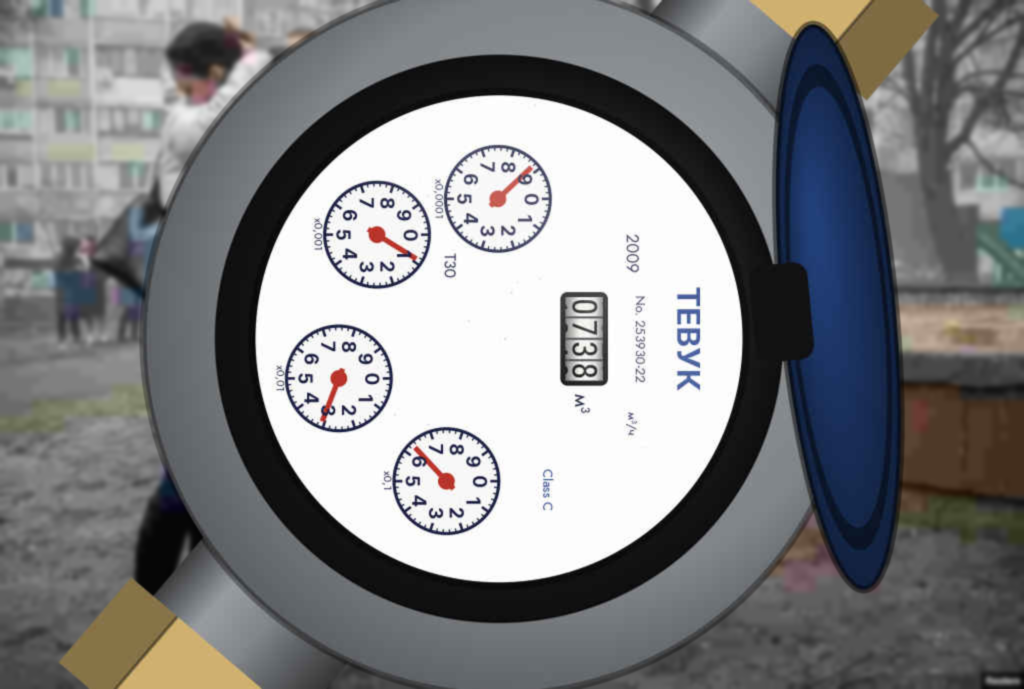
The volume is 738.6308,m³
